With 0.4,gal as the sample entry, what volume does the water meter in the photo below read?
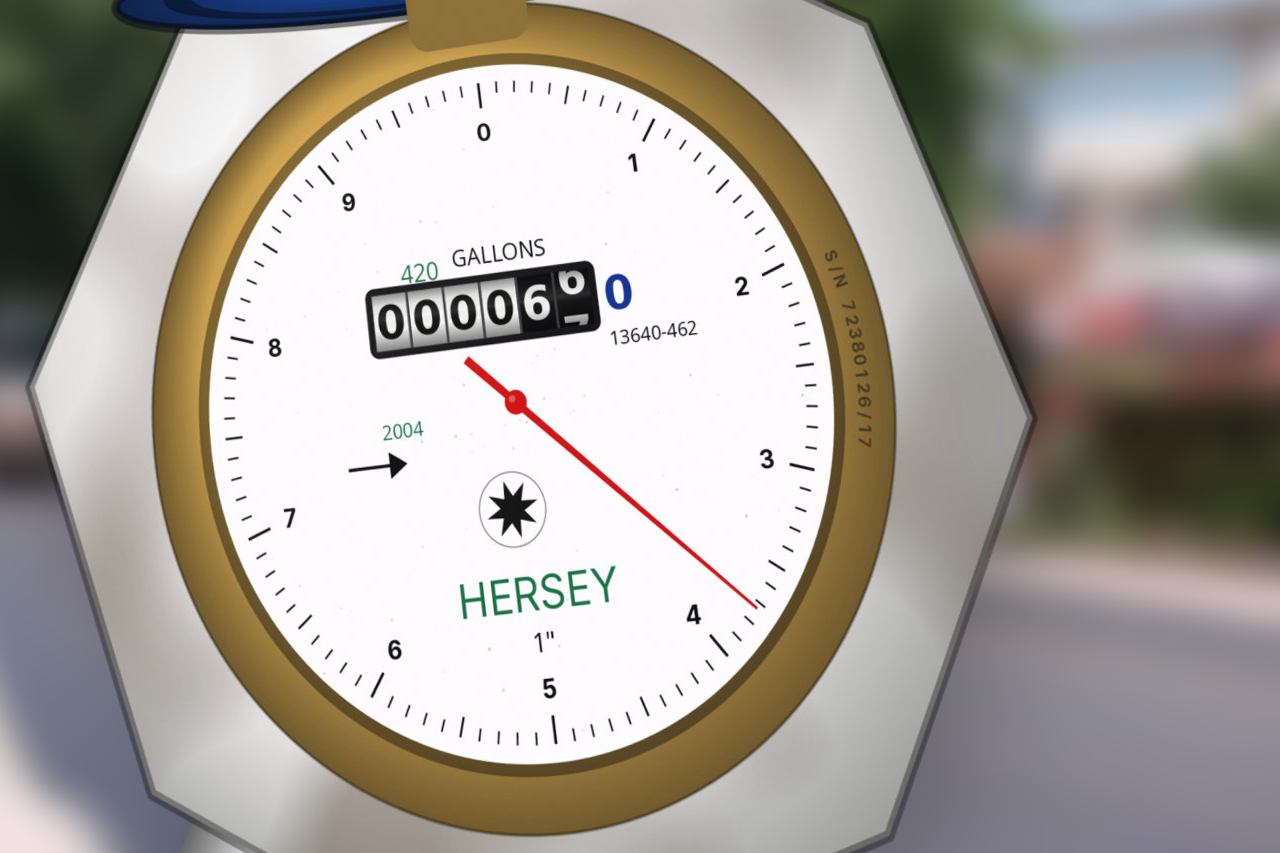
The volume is 663.7,gal
